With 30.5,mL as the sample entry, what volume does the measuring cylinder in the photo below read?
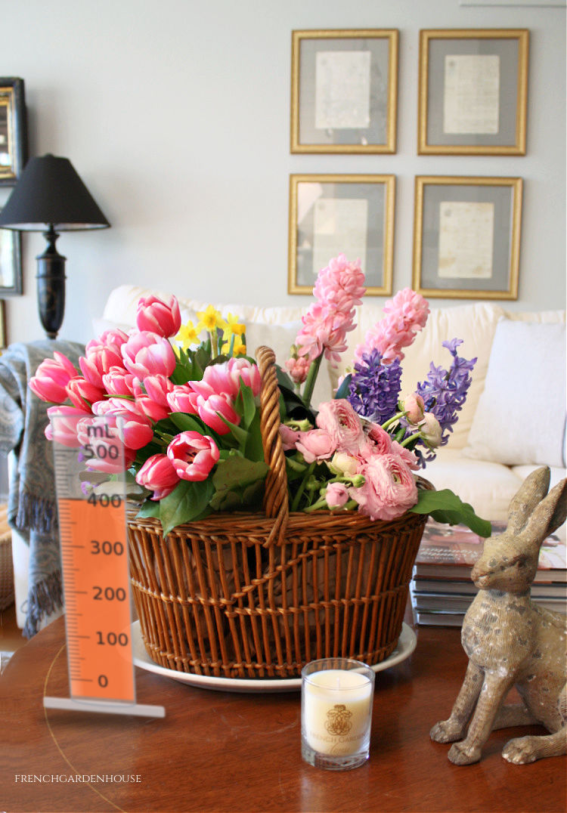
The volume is 400,mL
